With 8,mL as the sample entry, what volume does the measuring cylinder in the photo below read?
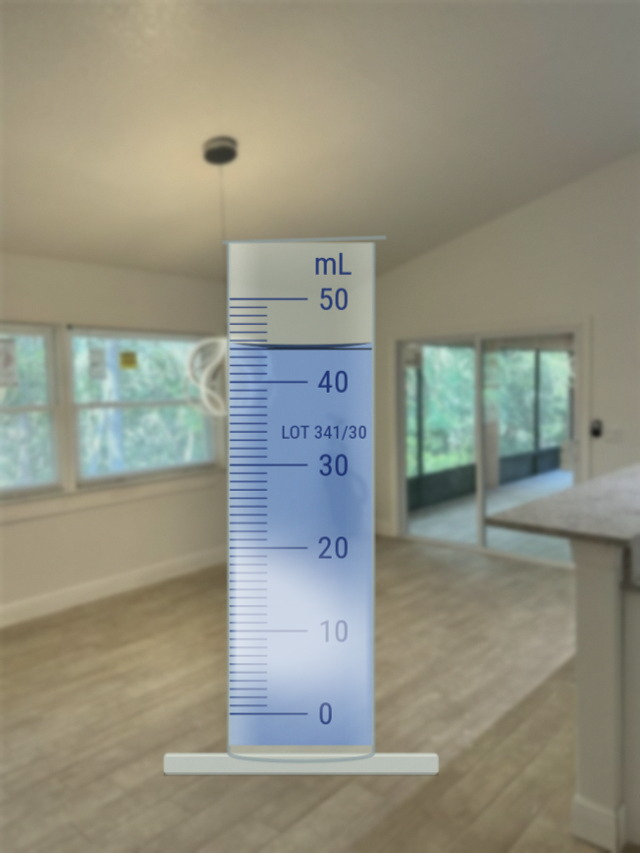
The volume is 44,mL
